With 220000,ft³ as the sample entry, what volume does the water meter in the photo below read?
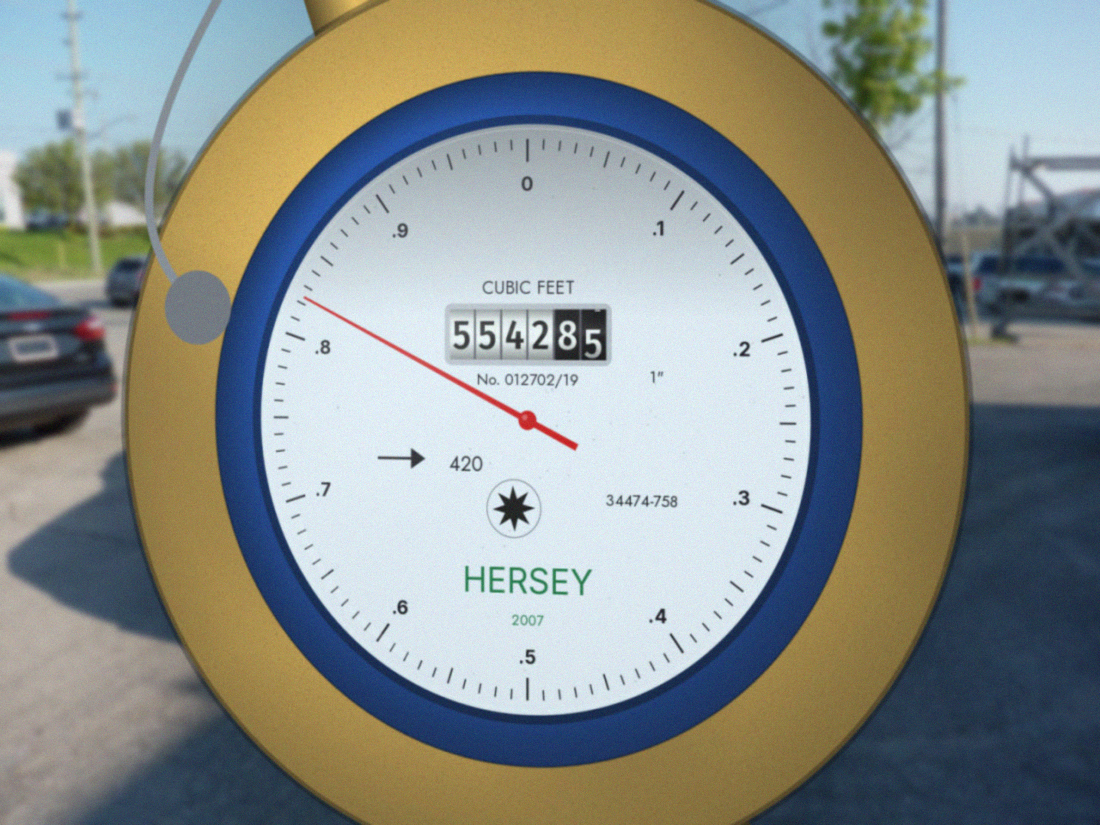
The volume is 554284.82,ft³
